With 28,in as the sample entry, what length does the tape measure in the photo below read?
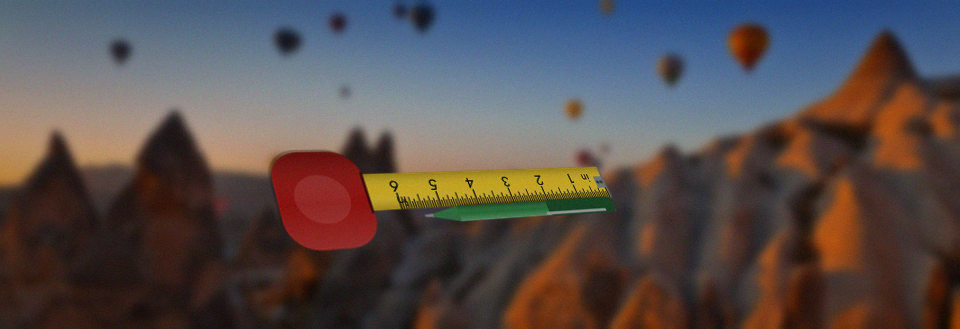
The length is 5.5,in
